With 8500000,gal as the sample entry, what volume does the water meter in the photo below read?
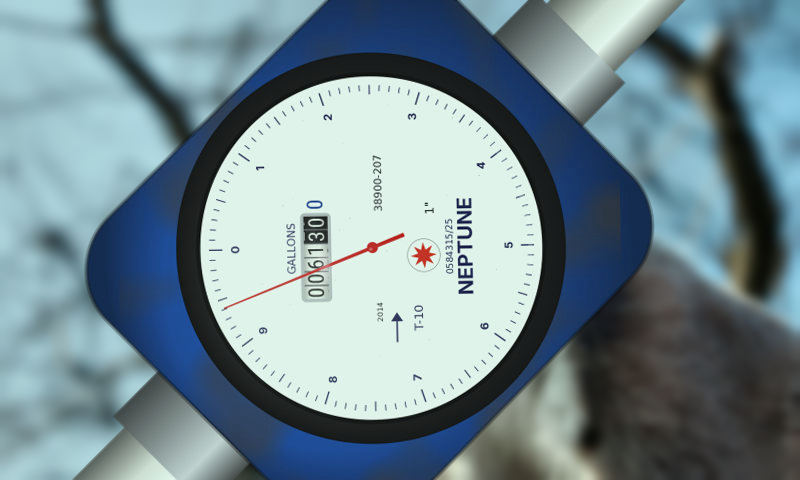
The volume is 61299.4,gal
